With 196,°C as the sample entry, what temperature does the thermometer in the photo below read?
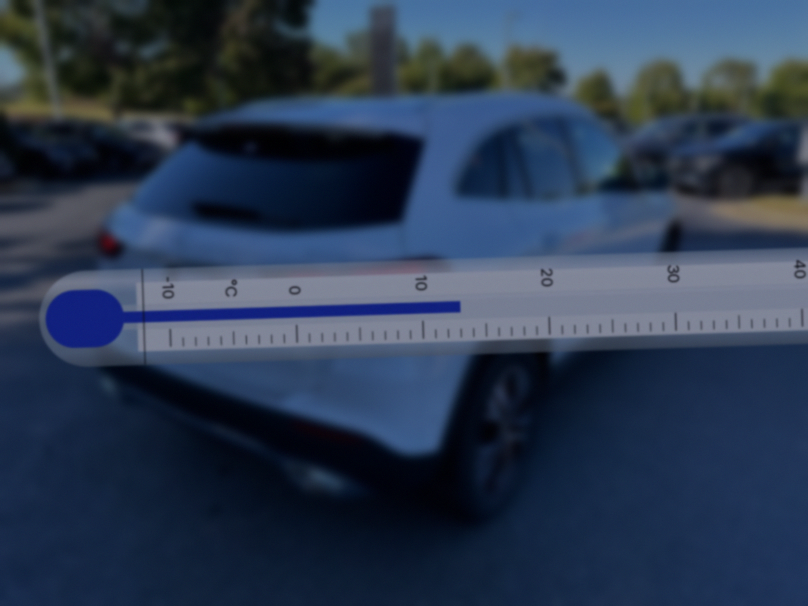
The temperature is 13,°C
